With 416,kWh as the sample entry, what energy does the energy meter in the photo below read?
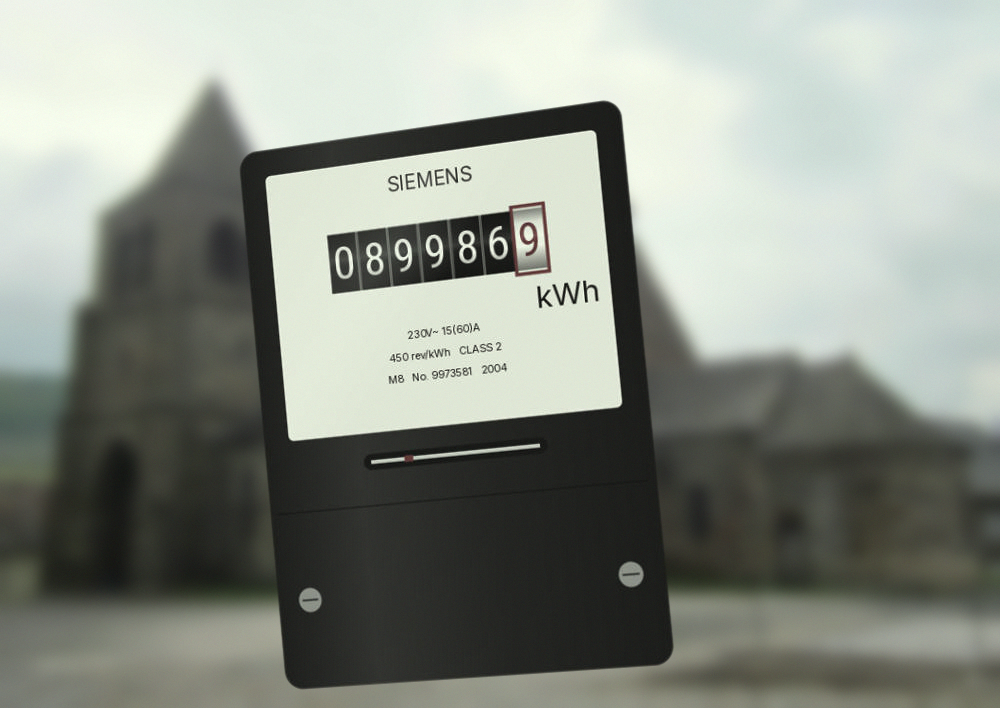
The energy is 89986.9,kWh
